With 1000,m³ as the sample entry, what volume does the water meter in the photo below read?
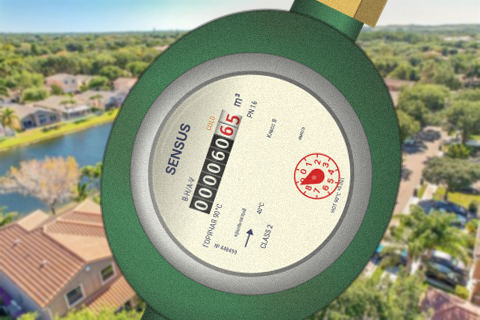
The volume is 60.648,m³
